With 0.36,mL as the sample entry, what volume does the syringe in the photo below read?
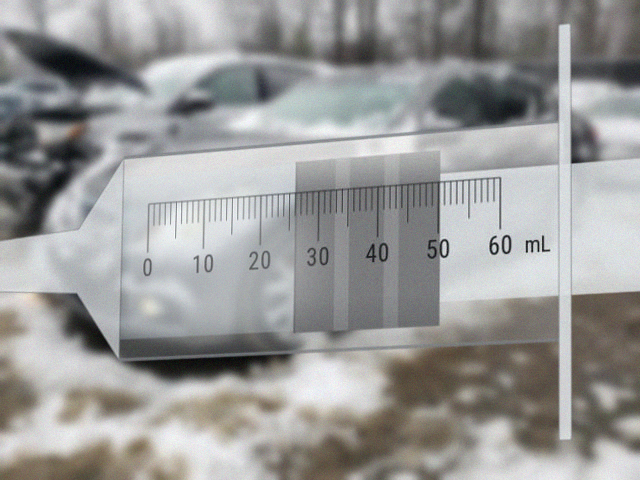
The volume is 26,mL
